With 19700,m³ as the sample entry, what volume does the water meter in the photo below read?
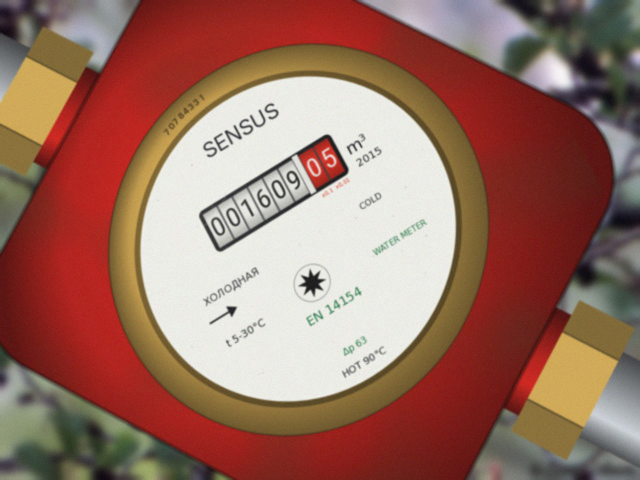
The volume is 1609.05,m³
